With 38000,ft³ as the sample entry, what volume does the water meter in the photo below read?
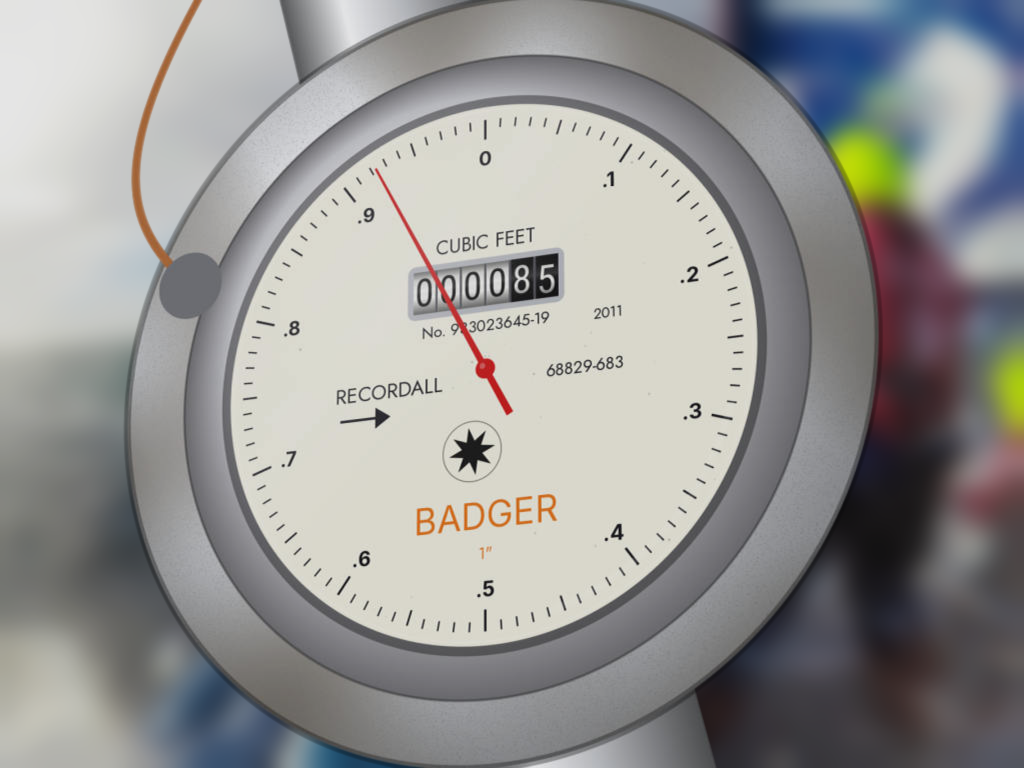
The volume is 84.92,ft³
